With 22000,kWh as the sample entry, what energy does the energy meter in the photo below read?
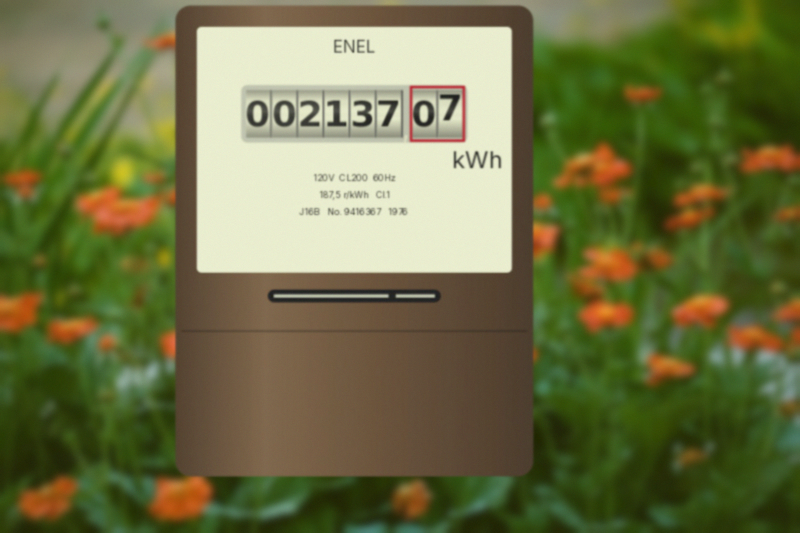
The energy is 2137.07,kWh
